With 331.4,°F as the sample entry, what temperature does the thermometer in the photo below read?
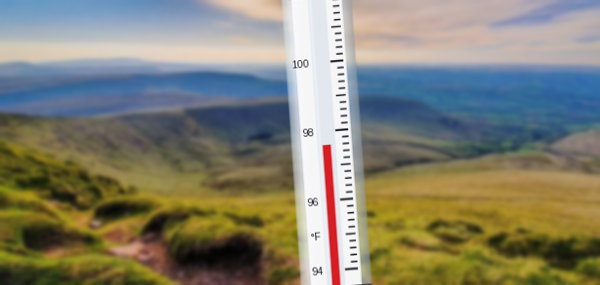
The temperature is 97.6,°F
